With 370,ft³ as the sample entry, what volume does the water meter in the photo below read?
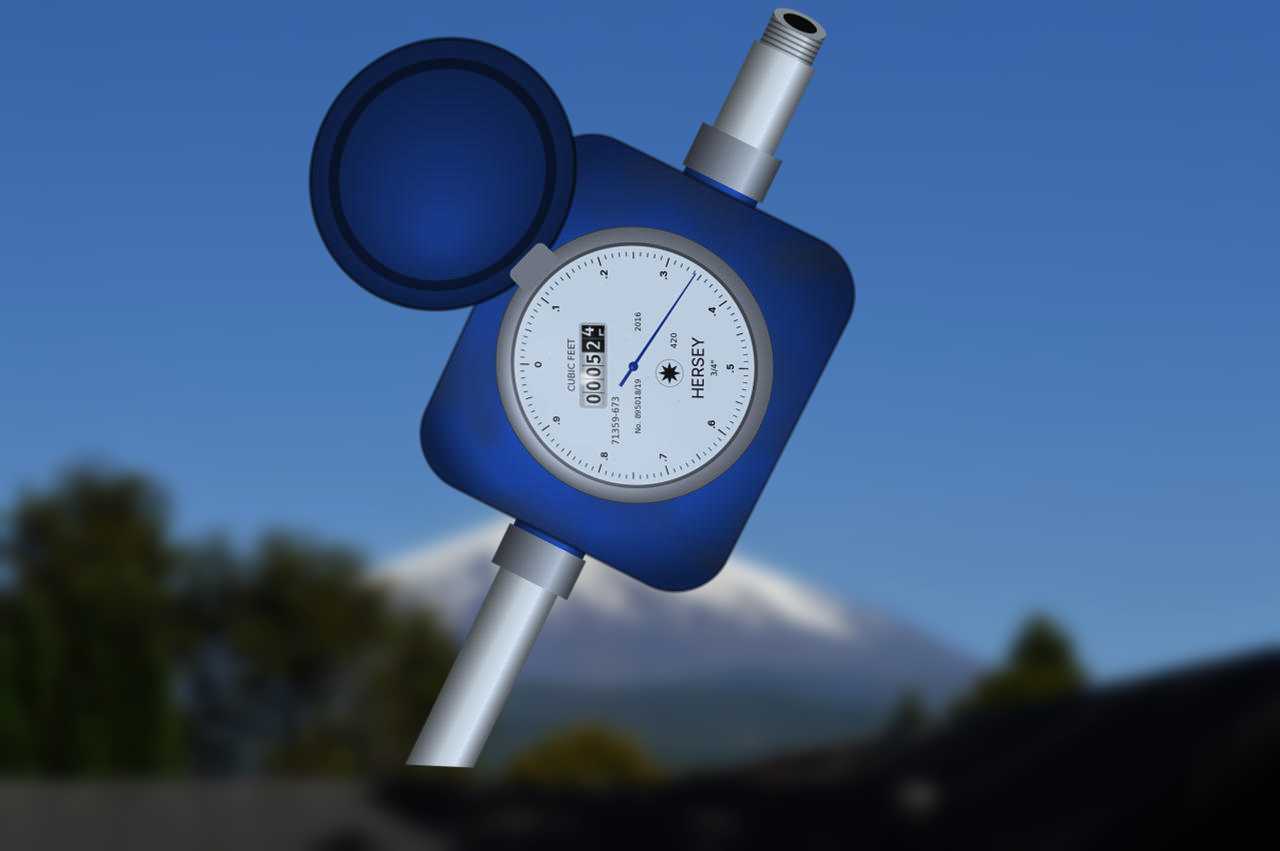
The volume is 524.34,ft³
